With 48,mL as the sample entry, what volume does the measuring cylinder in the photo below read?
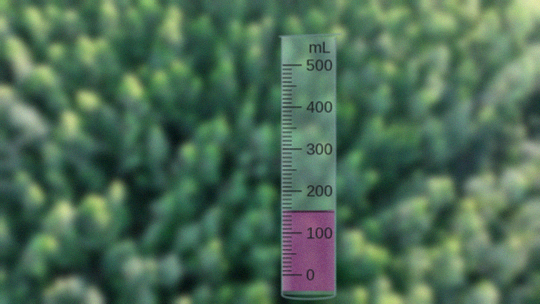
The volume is 150,mL
